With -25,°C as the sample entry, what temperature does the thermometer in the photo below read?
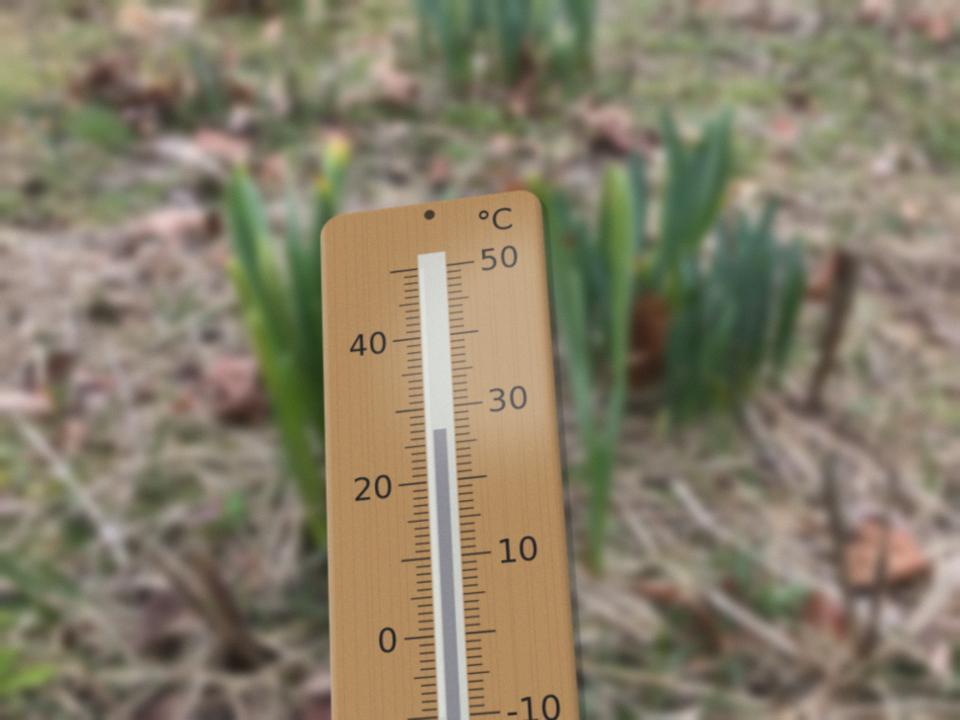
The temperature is 27,°C
